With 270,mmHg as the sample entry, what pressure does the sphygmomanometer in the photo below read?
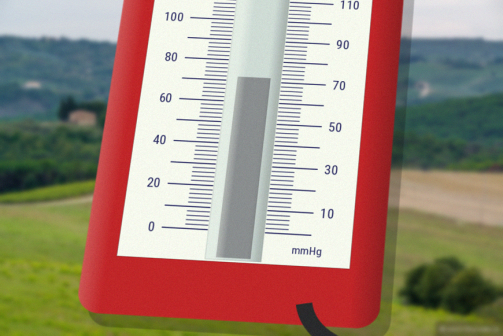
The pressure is 72,mmHg
